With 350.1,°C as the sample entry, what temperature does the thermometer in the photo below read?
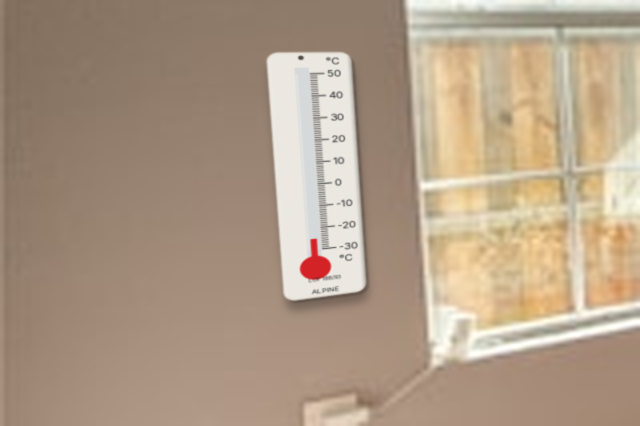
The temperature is -25,°C
